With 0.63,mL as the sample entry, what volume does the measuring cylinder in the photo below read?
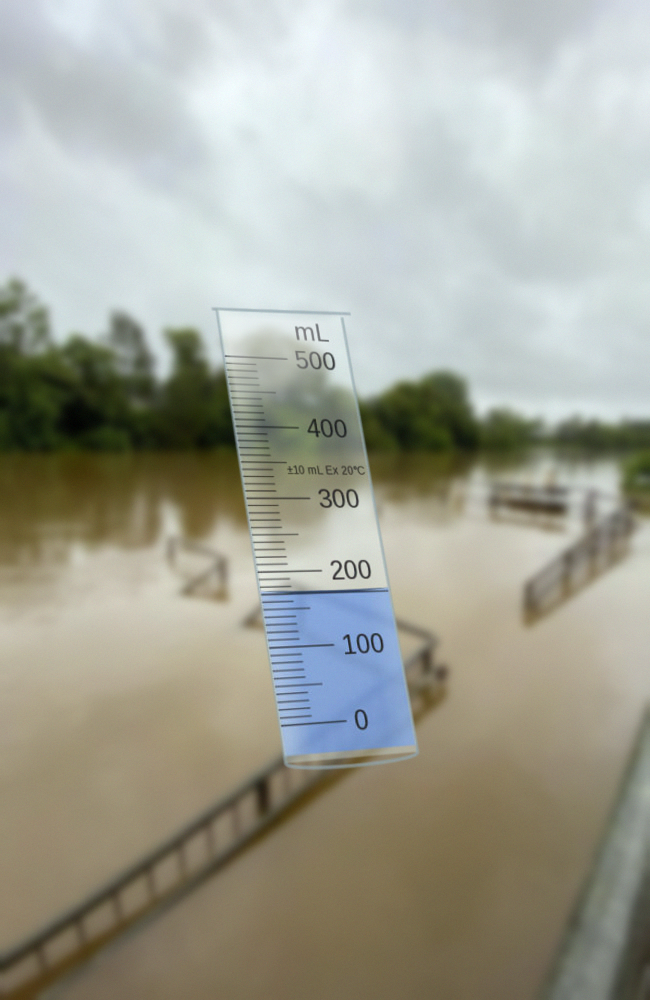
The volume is 170,mL
